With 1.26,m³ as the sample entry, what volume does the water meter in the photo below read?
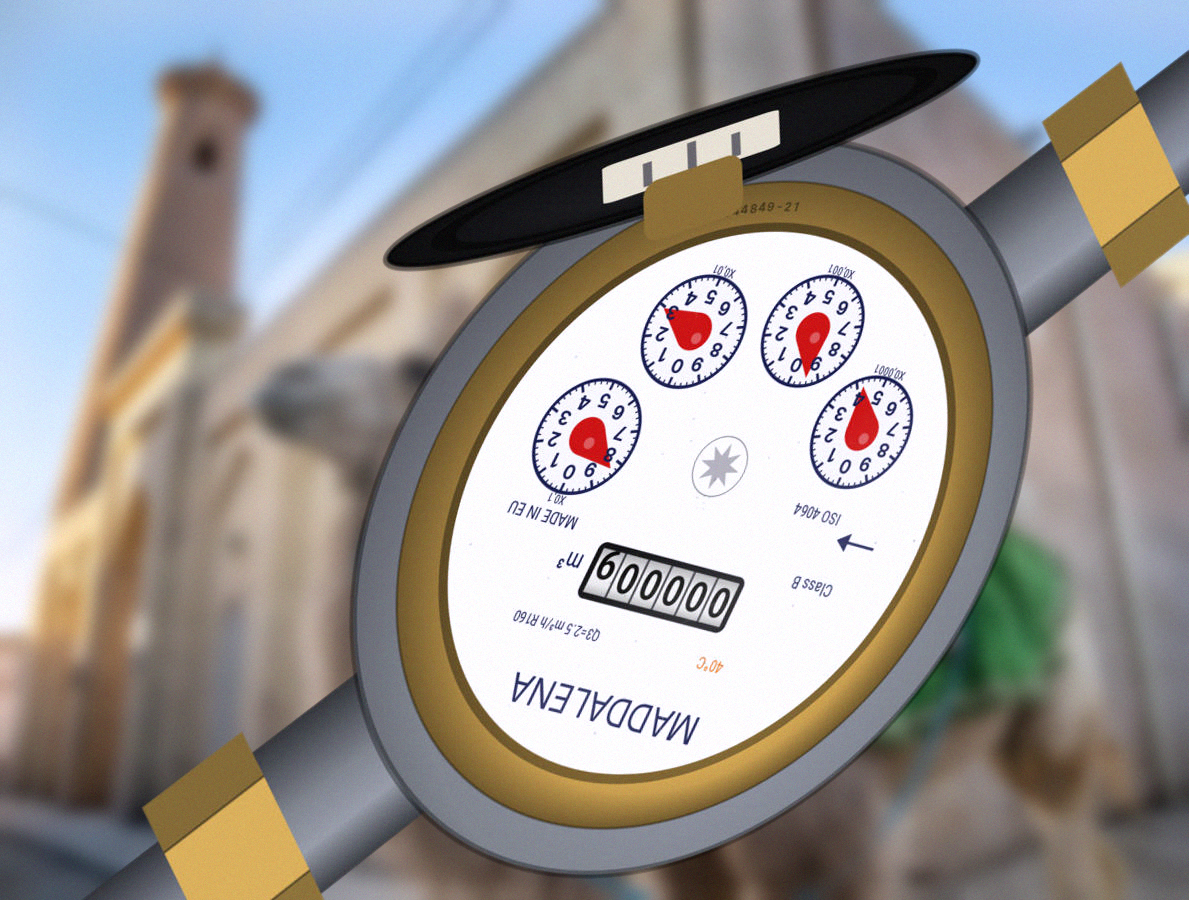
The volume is 8.8294,m³
